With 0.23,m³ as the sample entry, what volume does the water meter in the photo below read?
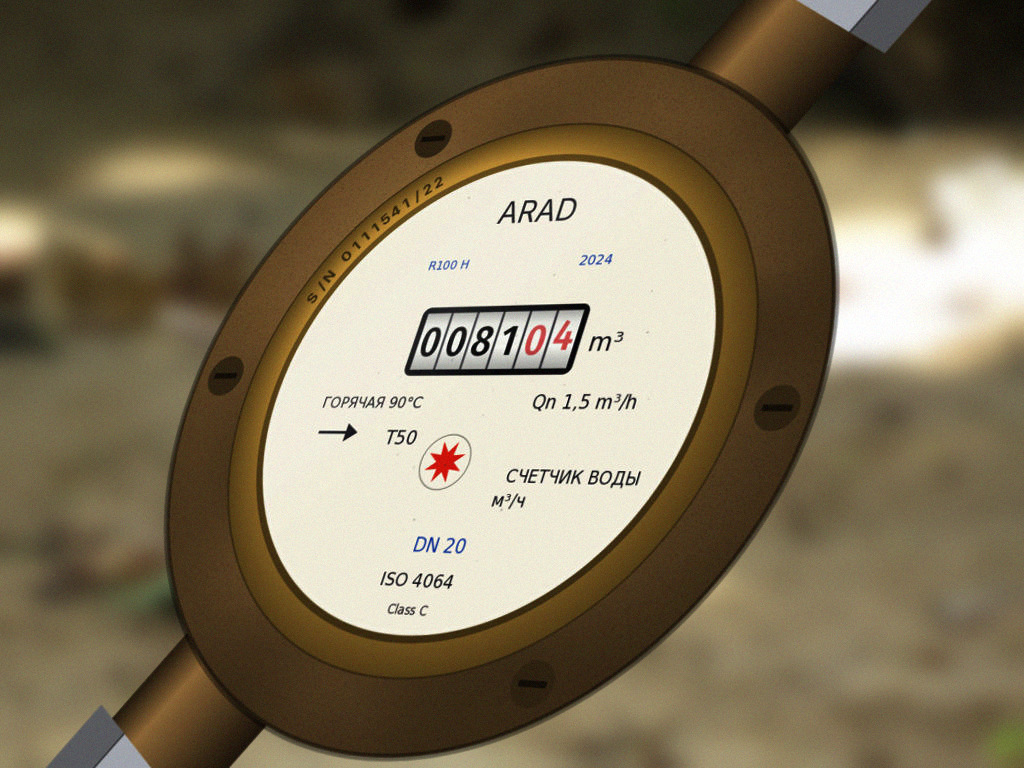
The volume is 81.04,m³
